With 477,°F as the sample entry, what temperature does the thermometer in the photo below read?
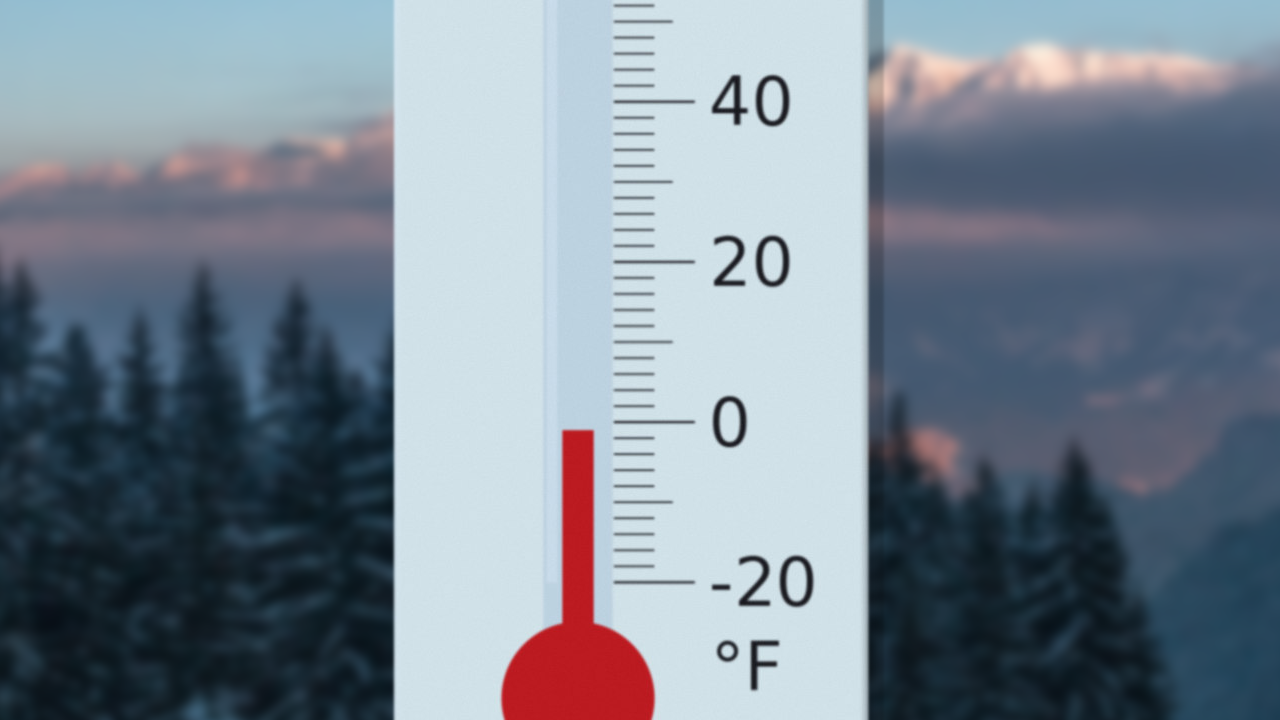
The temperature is -1,°F
